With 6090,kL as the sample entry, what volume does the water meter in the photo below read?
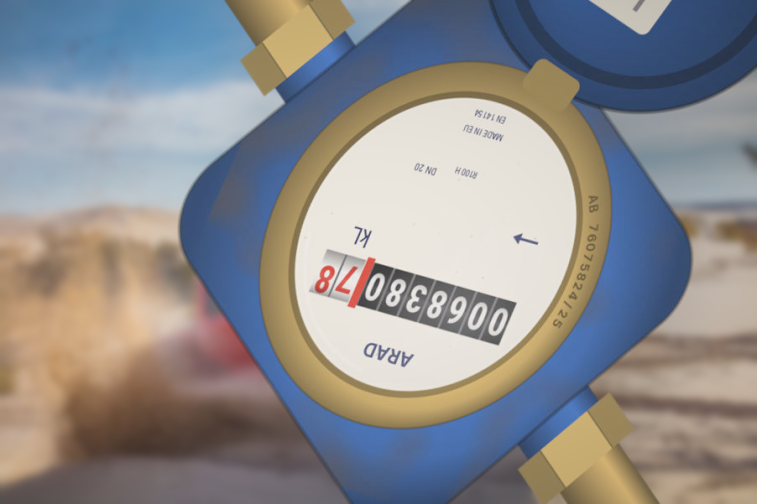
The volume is 68380.78,kL
